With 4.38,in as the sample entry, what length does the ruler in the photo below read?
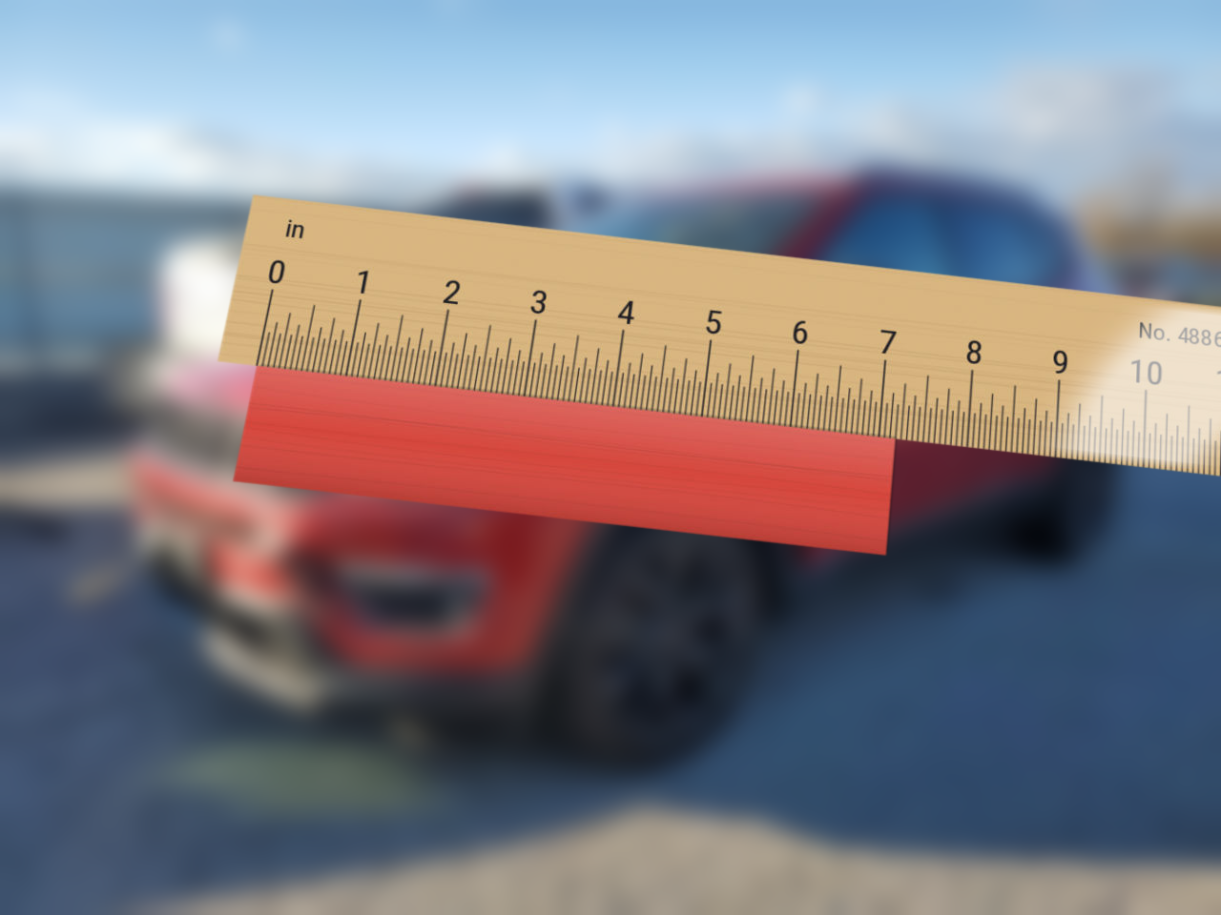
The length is 7.1875,in
